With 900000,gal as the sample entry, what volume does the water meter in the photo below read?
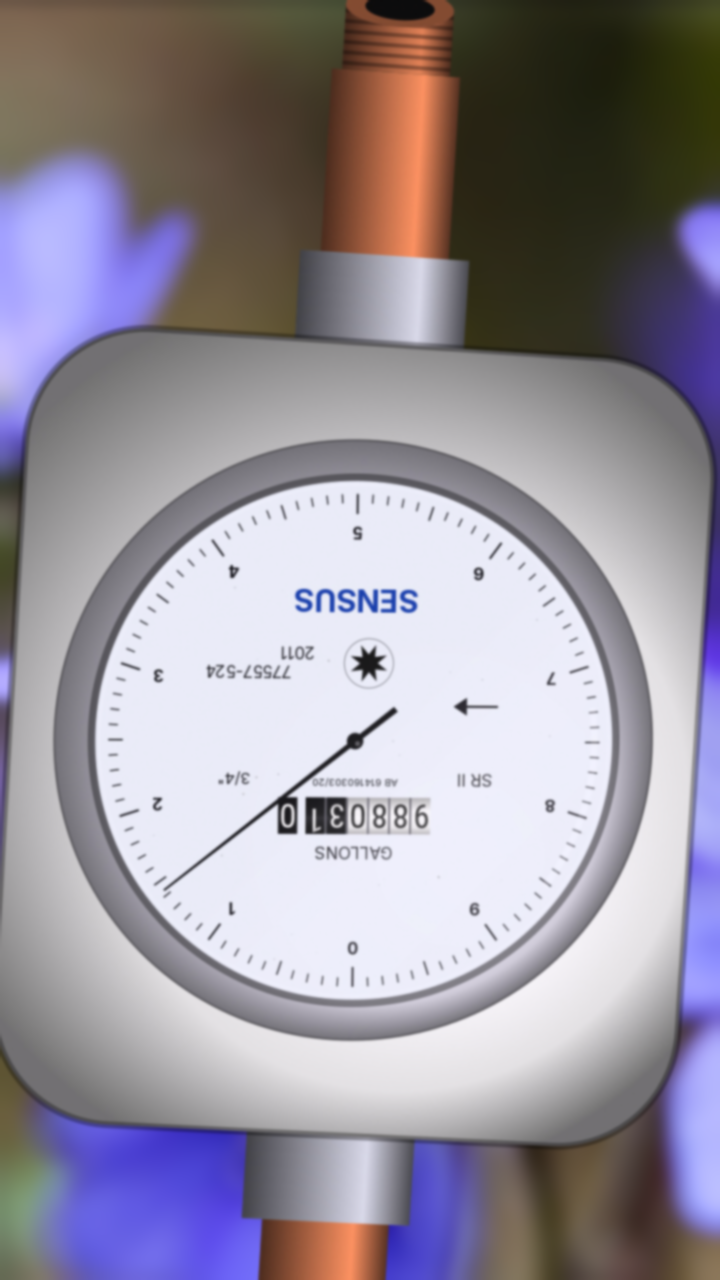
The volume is 9880311.4,gal
